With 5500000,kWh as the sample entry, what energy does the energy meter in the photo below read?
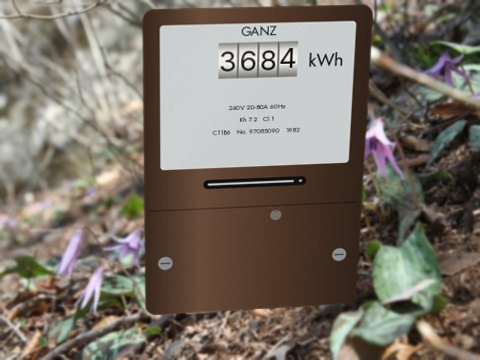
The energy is 3684,kWh
